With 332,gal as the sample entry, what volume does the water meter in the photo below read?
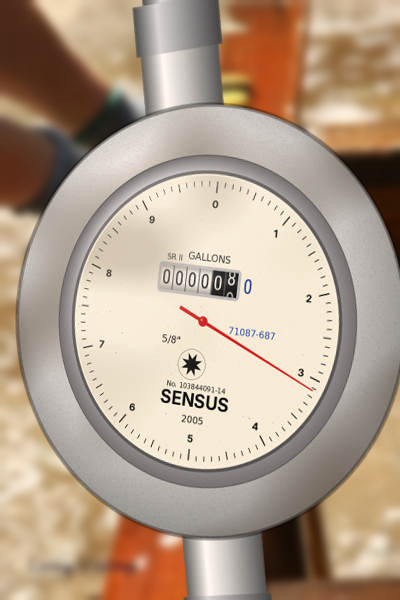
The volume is 83.1,gal
